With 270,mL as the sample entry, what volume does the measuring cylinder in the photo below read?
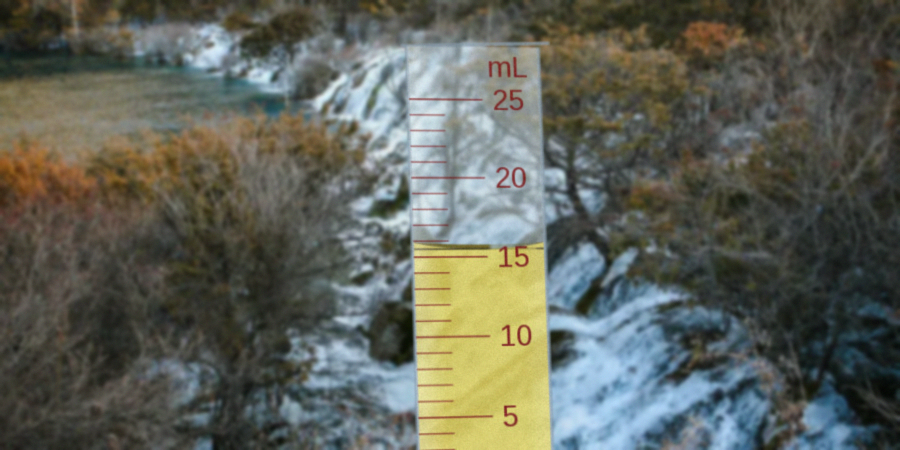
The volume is 15.5,mL
